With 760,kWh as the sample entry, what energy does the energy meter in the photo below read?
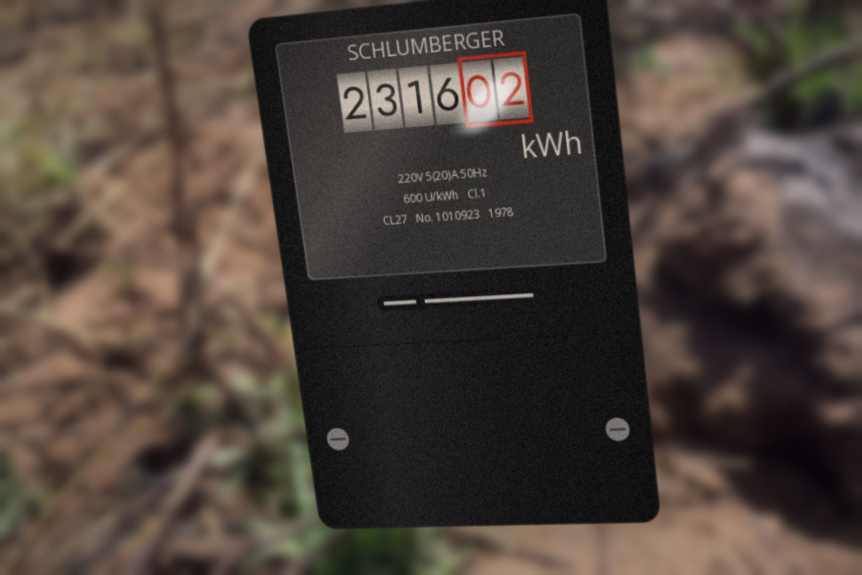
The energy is 2316.02,kWh
